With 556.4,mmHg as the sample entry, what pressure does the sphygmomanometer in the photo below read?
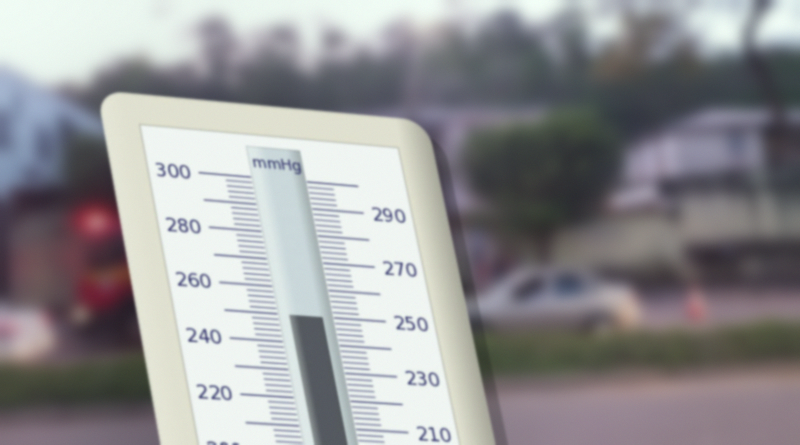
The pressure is 250,mmHg
